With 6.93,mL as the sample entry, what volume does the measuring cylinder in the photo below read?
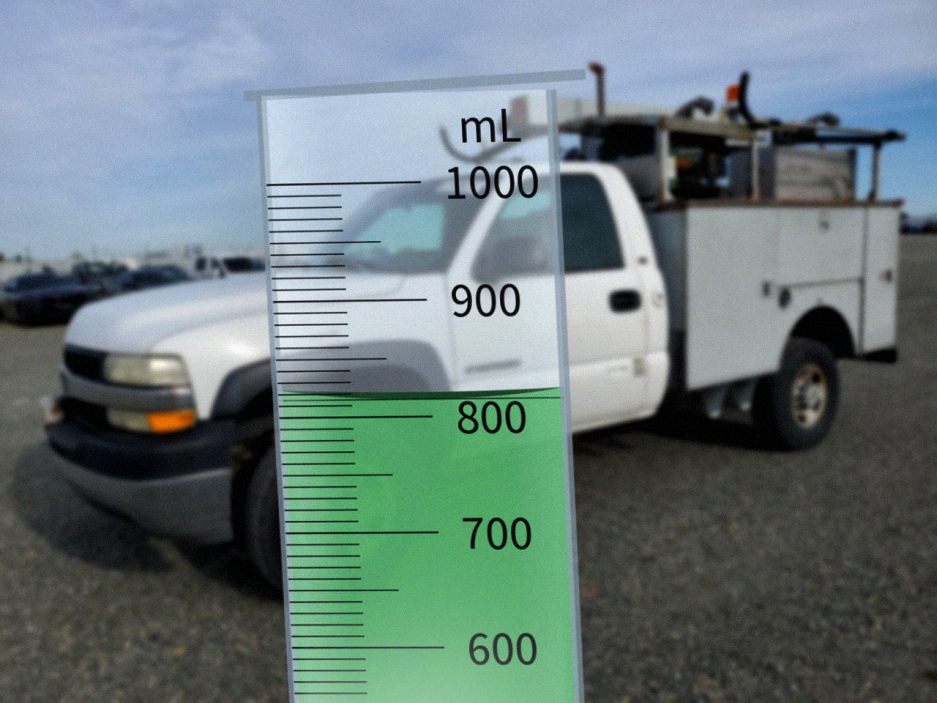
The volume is 815,mL
